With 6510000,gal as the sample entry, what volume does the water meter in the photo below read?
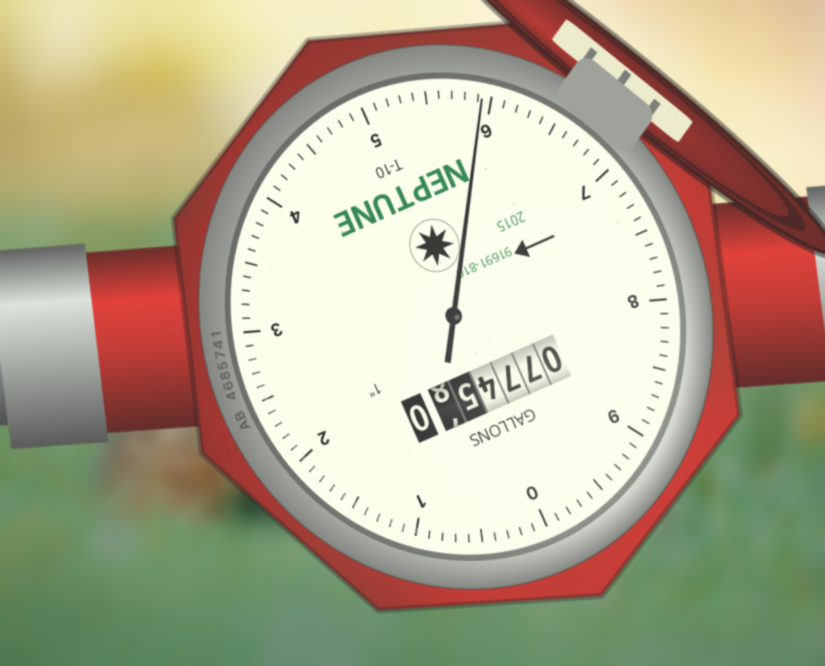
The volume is 774575.9,gal
